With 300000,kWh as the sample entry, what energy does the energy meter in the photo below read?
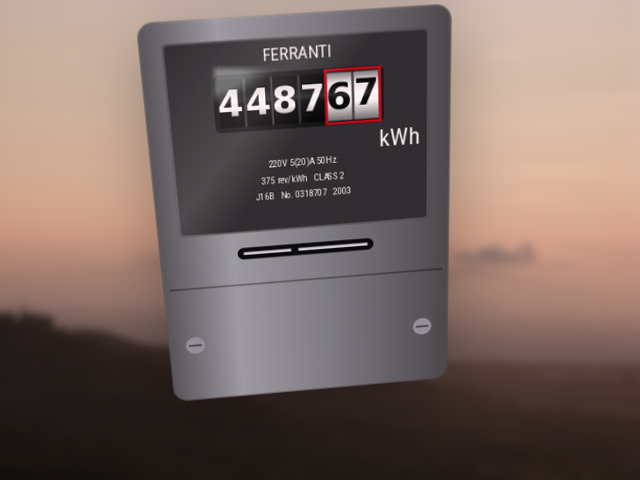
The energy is 4487.67,kWh
